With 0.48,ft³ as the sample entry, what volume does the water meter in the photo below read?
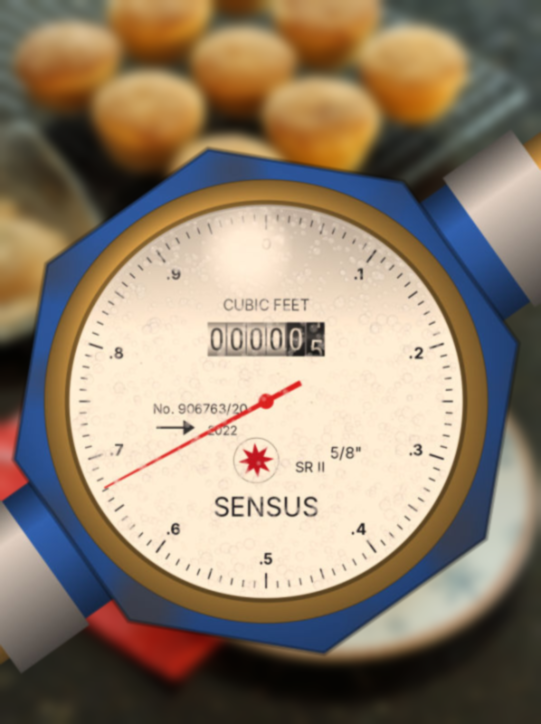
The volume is 4.67,ft³
